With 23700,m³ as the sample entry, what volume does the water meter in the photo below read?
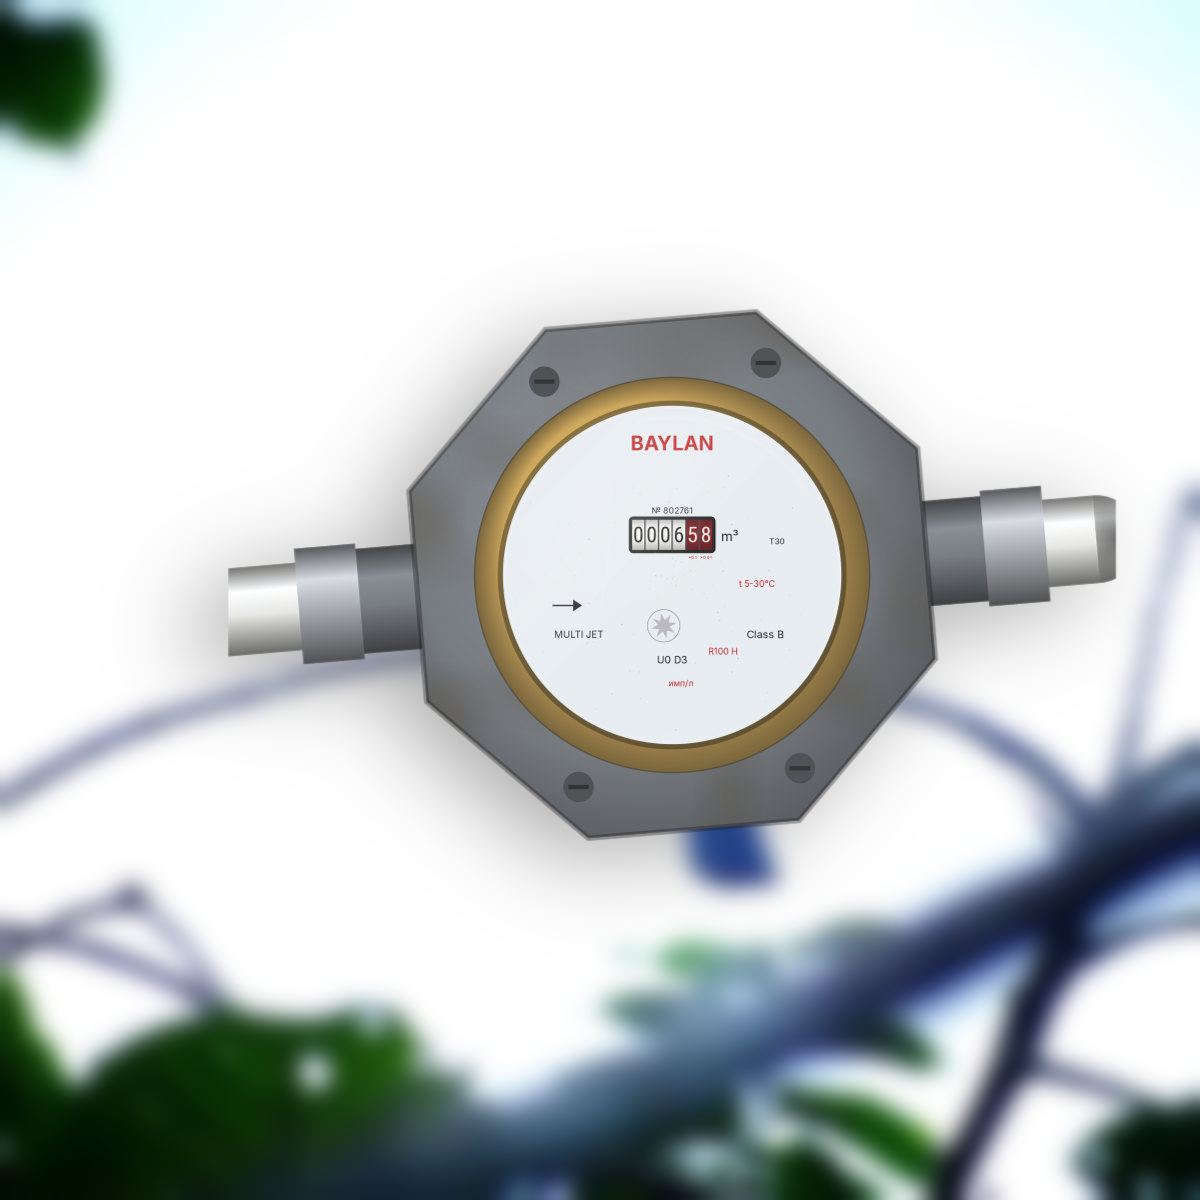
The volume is 6.58,m³
